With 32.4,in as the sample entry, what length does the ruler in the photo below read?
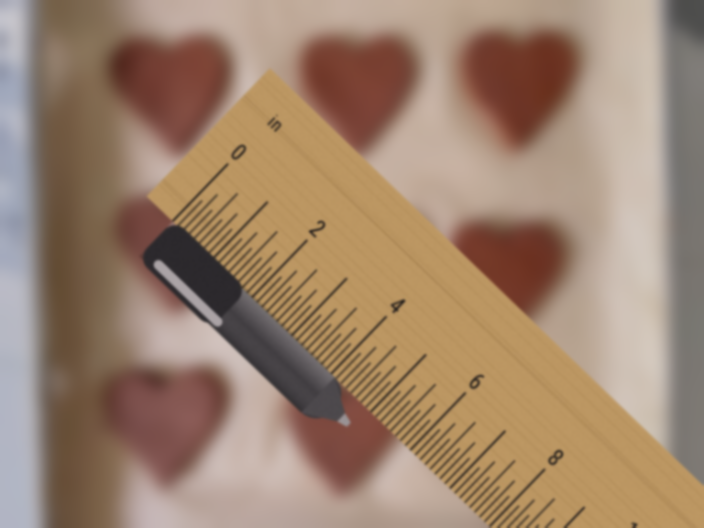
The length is 4.875,in
